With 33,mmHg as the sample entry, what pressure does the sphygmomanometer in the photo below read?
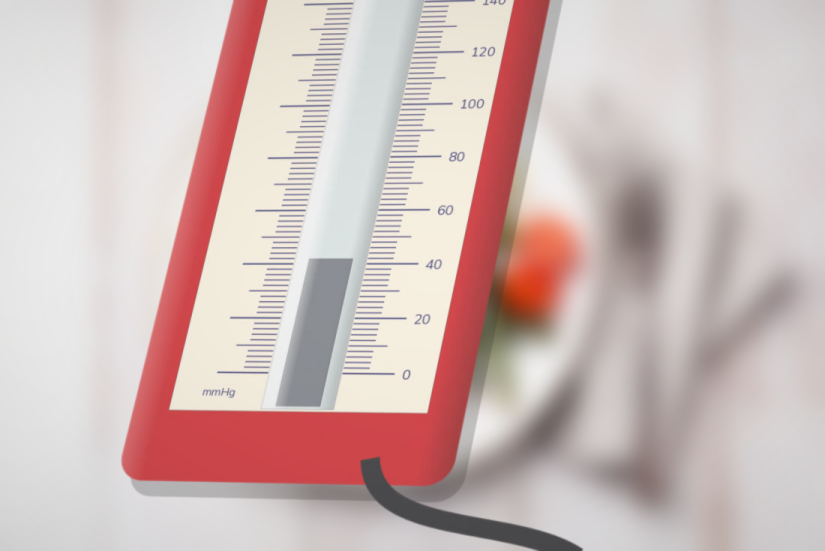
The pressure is 42,mmHg
